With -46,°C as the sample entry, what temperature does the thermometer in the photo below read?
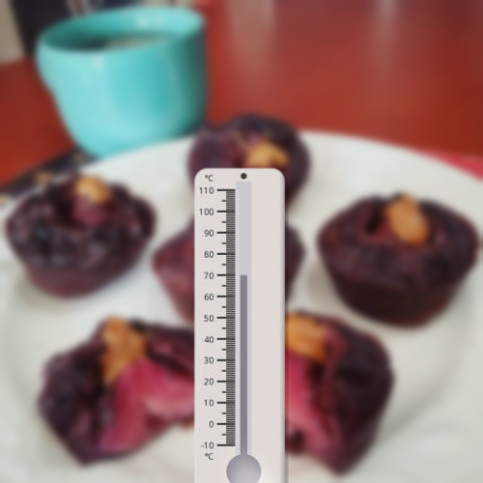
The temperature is 70,°C
